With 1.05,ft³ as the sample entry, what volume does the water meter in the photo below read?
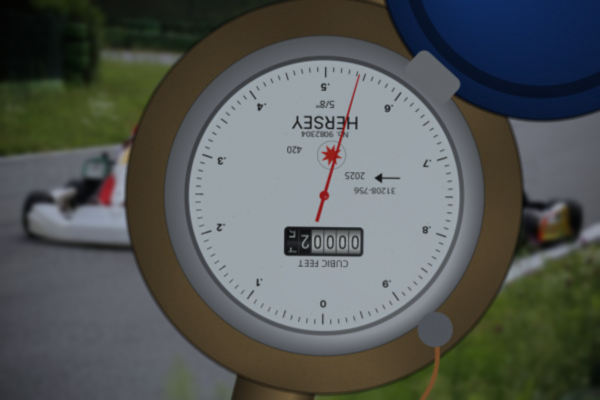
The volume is 24.54,ft³
